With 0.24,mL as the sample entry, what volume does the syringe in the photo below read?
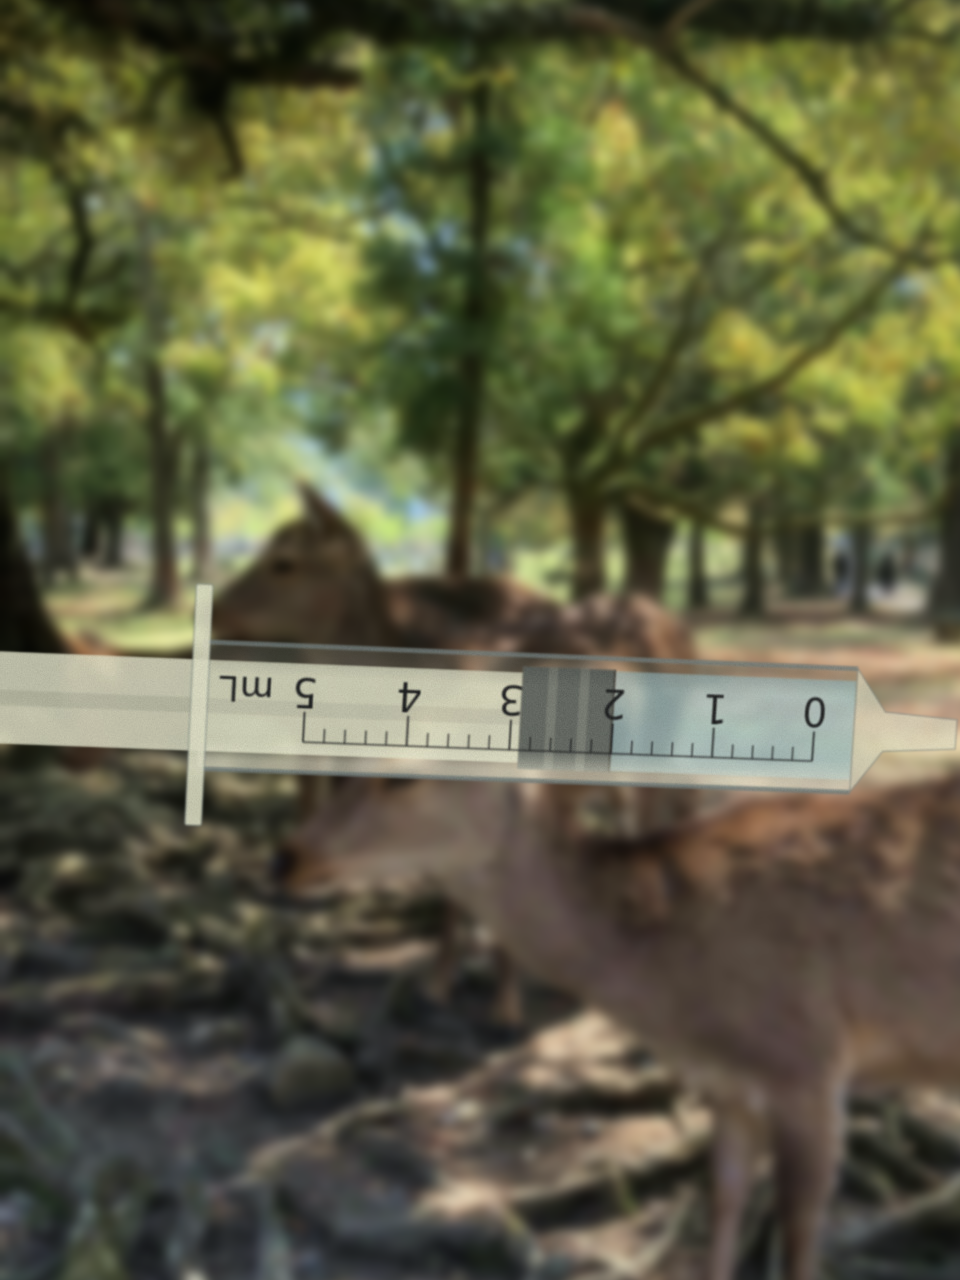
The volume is 2,mL
